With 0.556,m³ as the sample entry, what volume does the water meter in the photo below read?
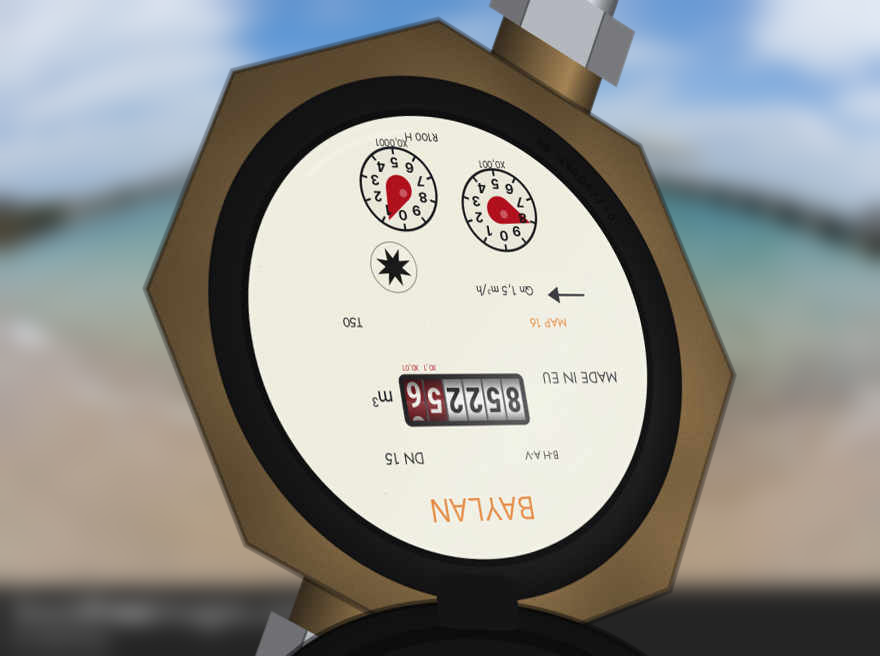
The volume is 8522.5580,m³
